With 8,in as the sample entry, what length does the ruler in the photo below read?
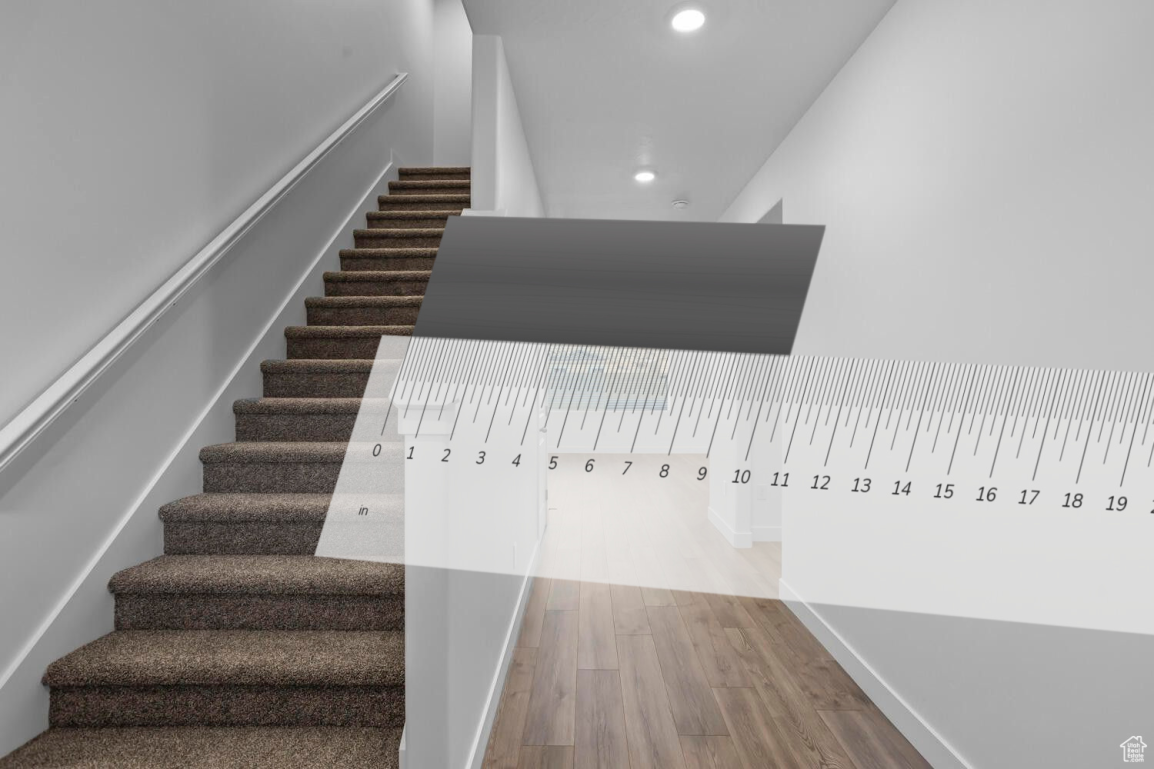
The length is 10.375,in
